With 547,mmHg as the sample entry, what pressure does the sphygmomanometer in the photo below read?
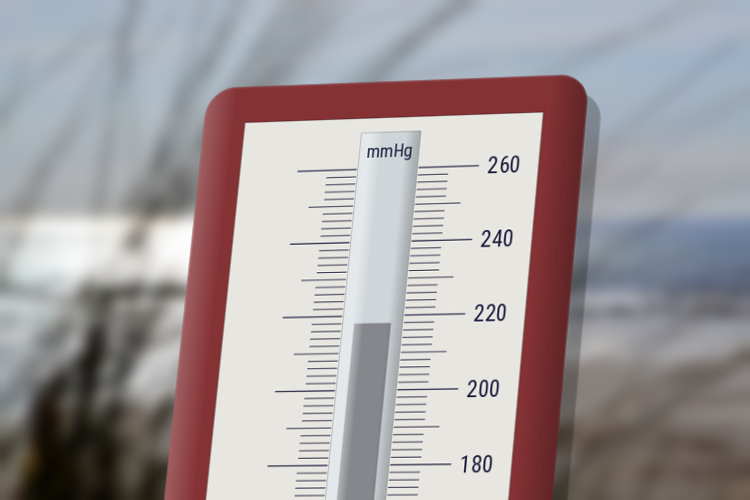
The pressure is 218,mmHg
